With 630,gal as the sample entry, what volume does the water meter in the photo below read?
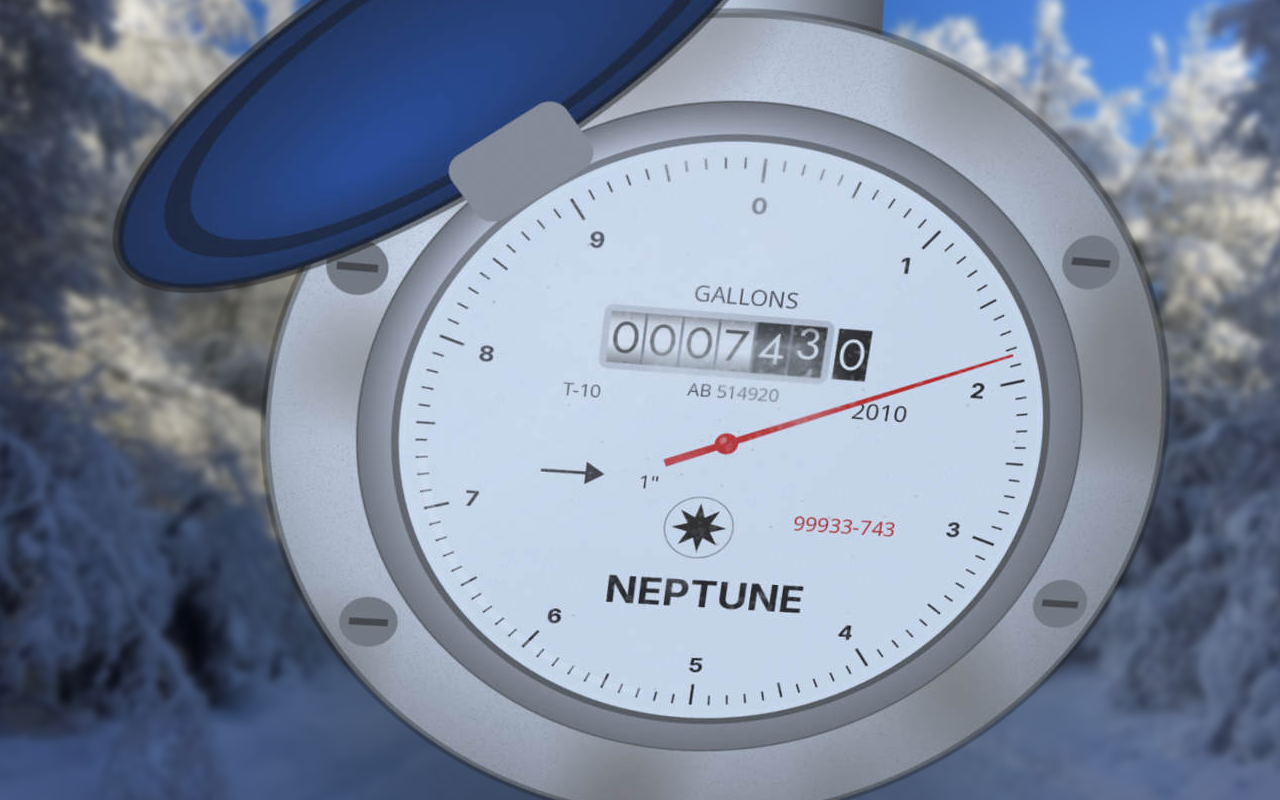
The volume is 7431.8,gal
